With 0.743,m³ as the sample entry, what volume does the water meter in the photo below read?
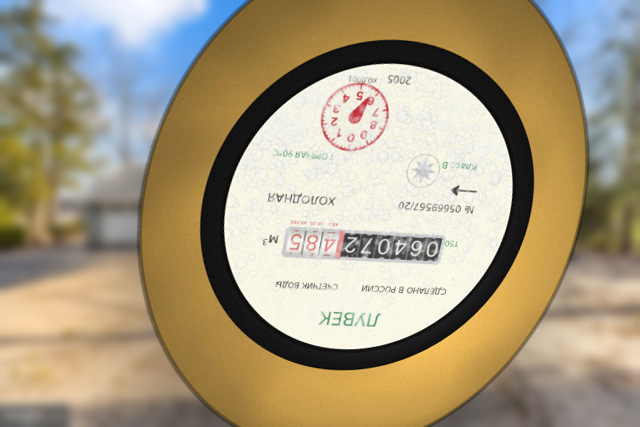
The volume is 64072.4855,m³
